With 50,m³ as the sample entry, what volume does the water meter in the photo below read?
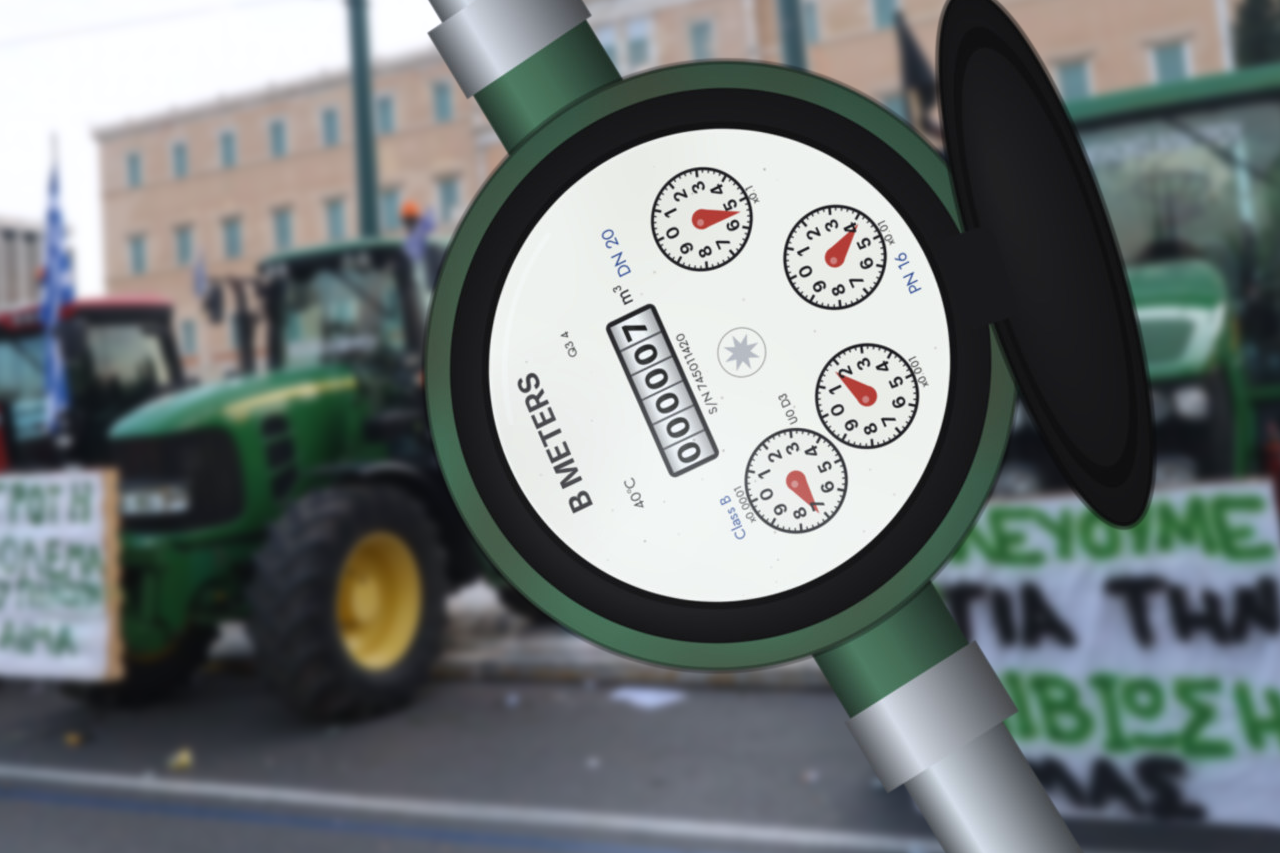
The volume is 7.5417,m³
